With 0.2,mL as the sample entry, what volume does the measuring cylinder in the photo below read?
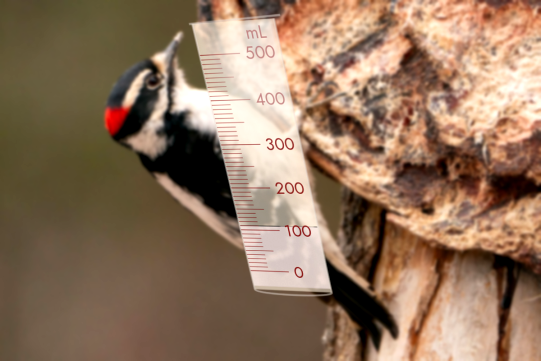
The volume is 110,mL
